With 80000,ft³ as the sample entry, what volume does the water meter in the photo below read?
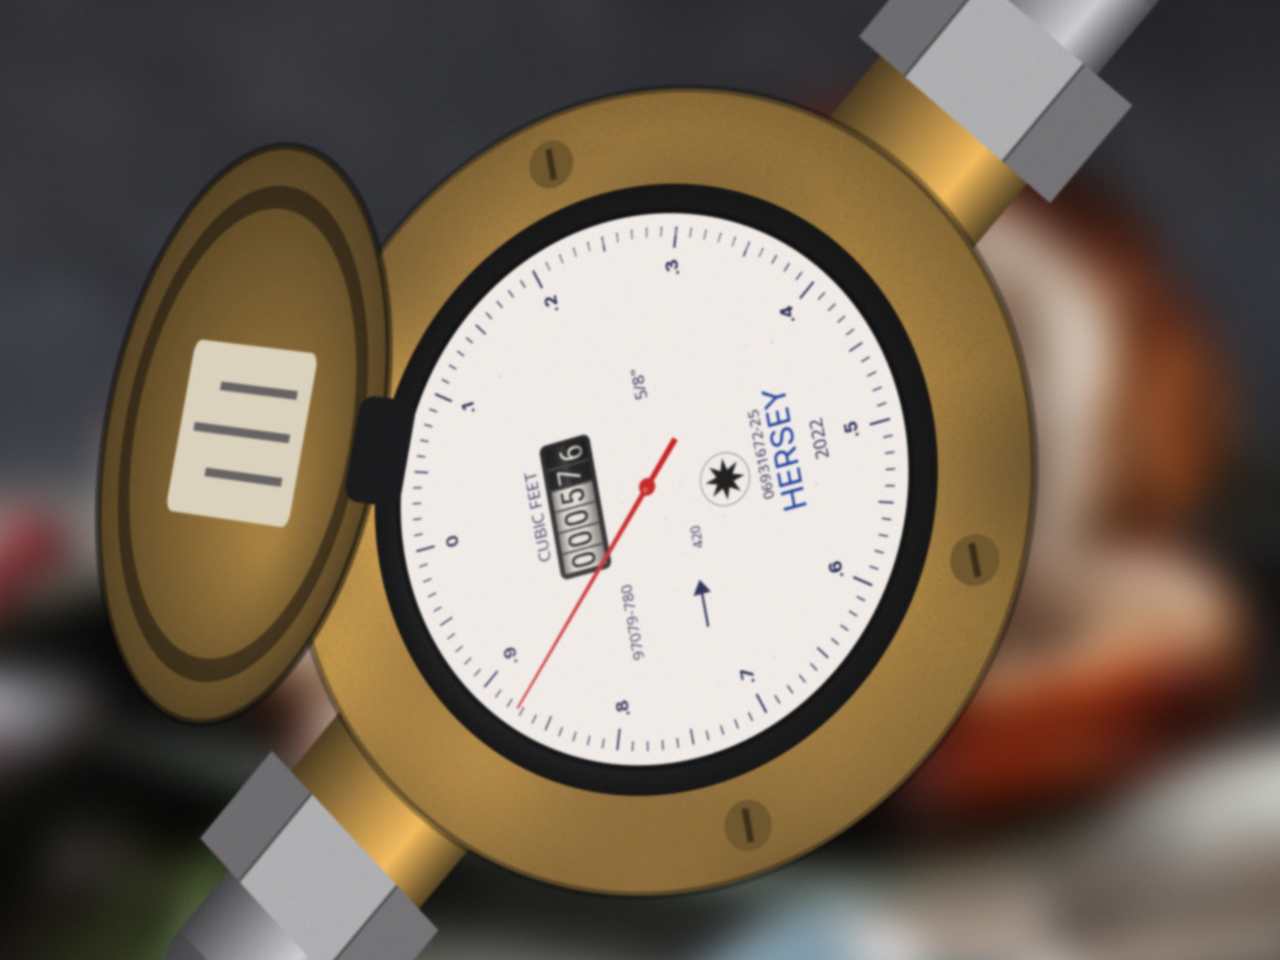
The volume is 575.87,ft³
